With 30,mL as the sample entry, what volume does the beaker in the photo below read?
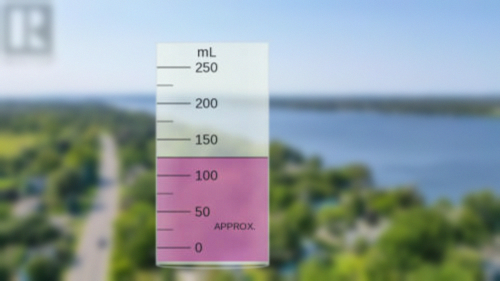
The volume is 125,mL
